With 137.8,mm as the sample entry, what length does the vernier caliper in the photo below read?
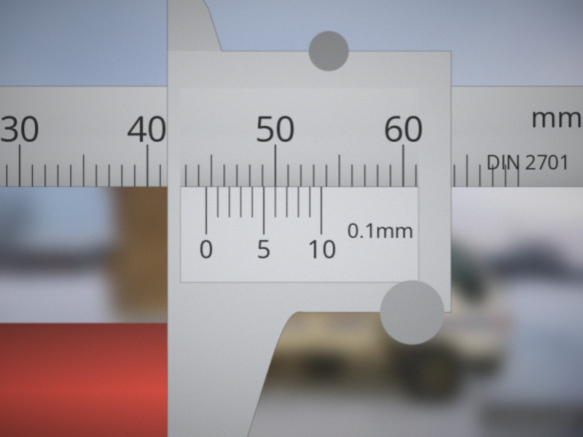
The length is 44.6,mm
